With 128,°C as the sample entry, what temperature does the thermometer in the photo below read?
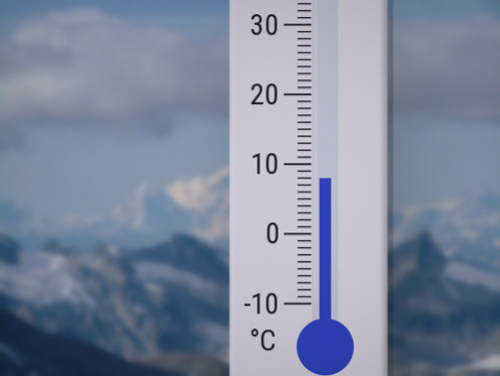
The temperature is 8,°C
